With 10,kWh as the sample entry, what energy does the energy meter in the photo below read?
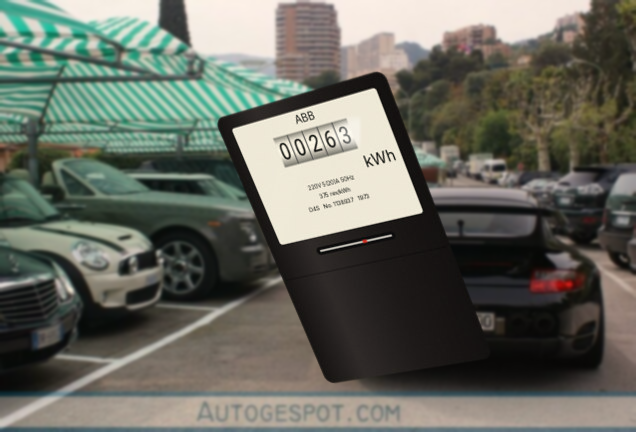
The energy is 263,kWh
